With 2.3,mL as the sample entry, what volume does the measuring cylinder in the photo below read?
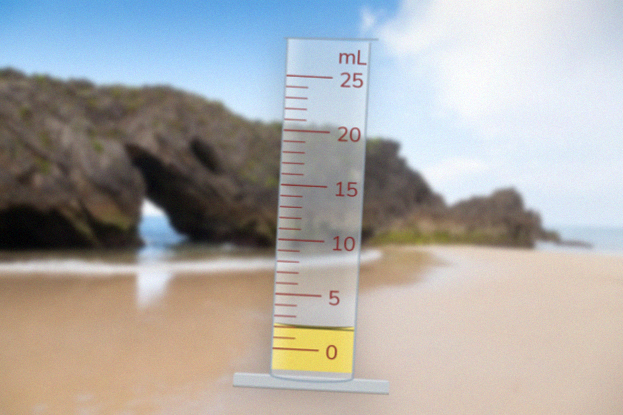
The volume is 2,mL
